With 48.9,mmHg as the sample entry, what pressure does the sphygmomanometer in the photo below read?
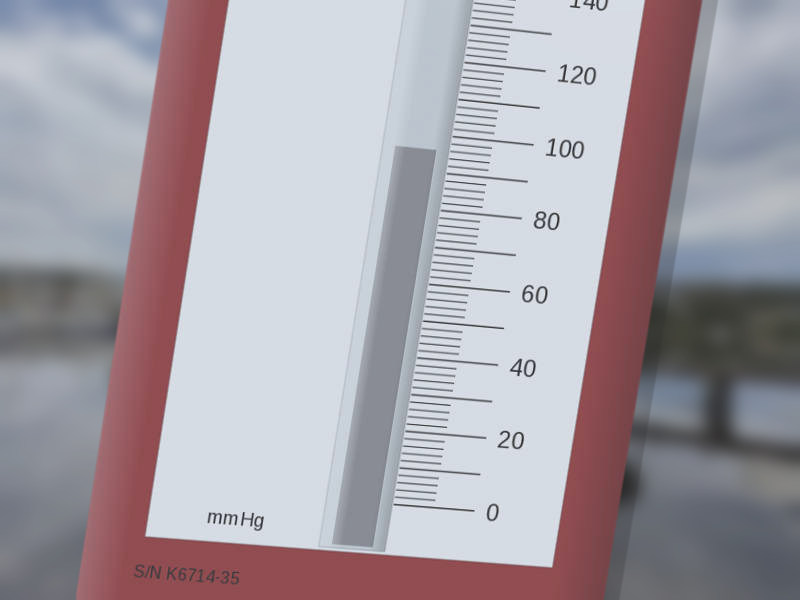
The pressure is 96,mmHg
